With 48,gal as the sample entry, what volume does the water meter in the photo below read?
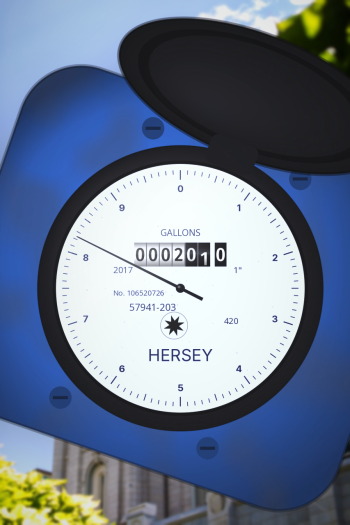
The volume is 2008.2,gal
